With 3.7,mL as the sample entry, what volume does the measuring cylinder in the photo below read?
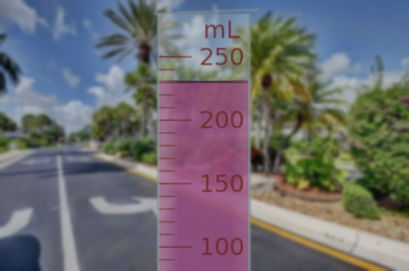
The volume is 230,mL
